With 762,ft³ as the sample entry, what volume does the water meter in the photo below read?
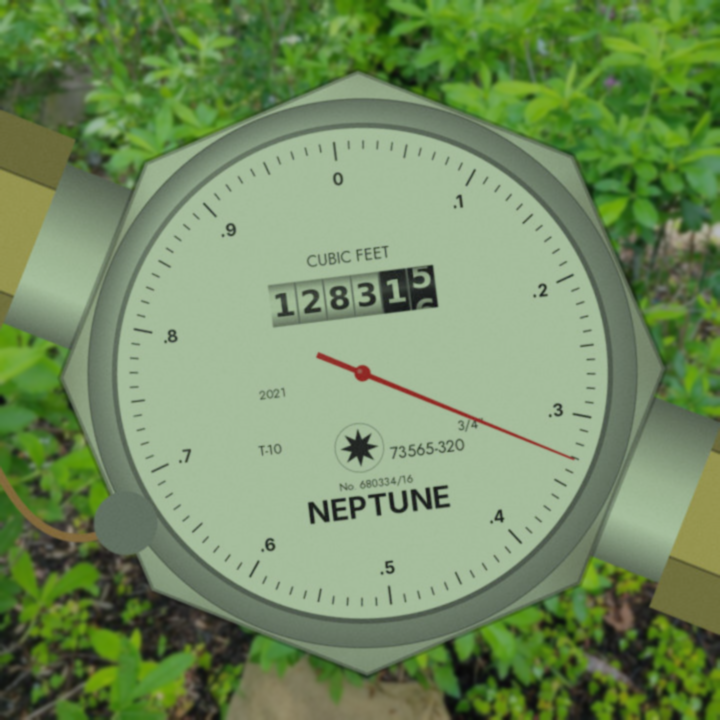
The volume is 128315.33,ft³
